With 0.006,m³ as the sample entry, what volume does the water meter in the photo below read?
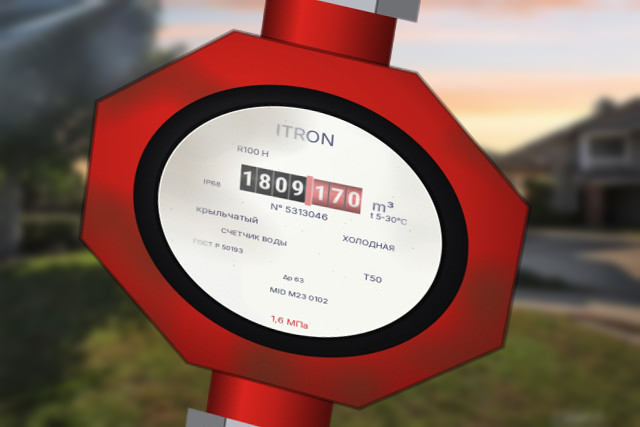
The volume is 1809.170,m³
